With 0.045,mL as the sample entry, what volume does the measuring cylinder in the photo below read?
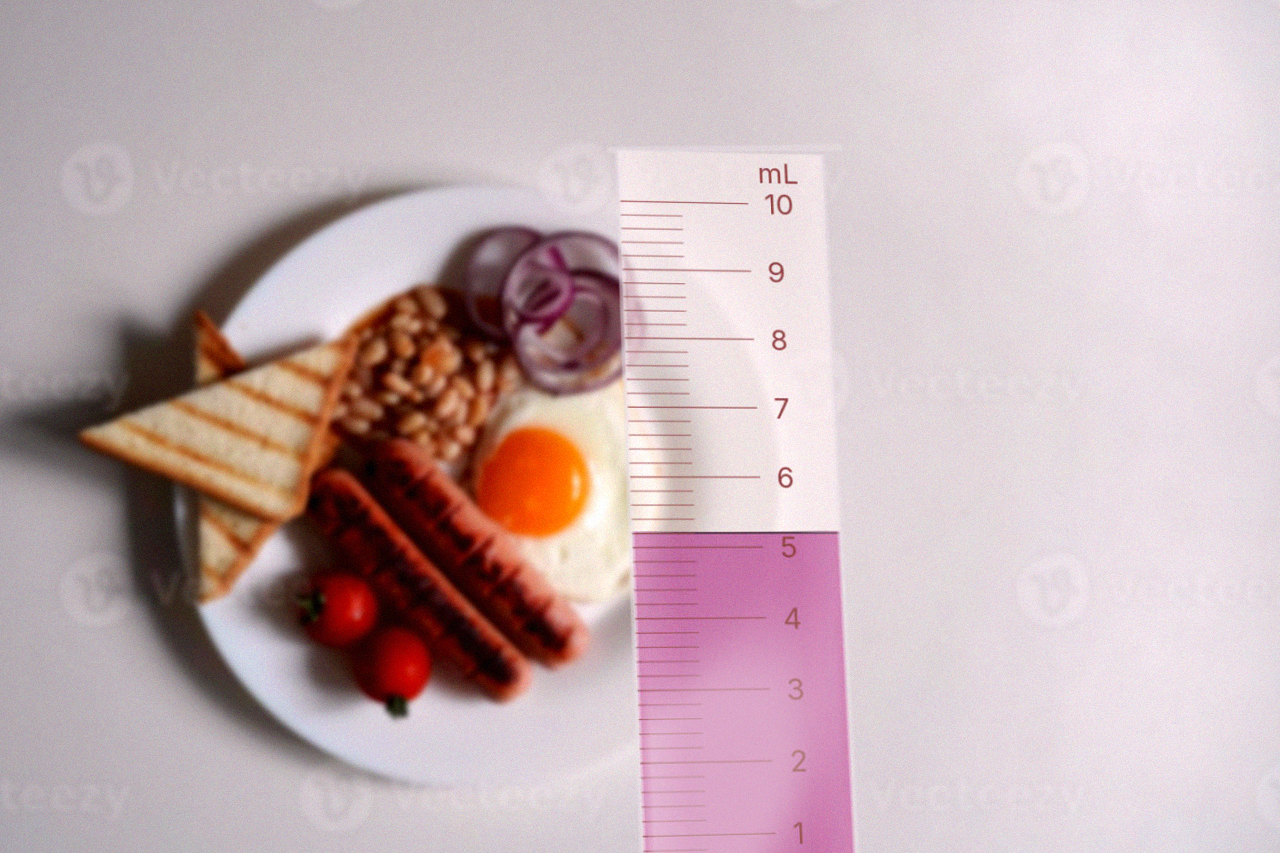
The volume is 5.2,mL
